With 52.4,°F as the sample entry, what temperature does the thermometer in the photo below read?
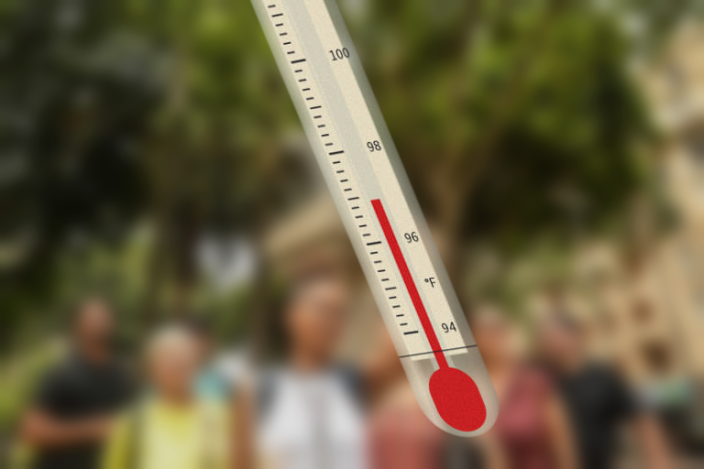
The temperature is 96.9,°F
